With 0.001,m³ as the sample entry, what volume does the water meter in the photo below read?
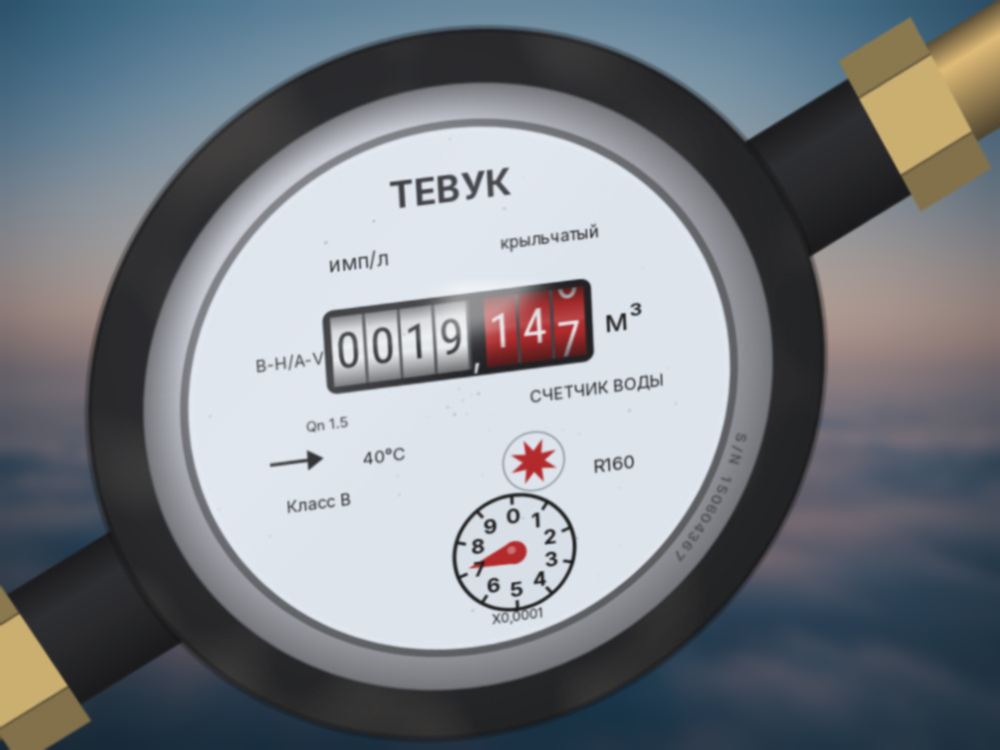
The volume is 19.1467,m³
